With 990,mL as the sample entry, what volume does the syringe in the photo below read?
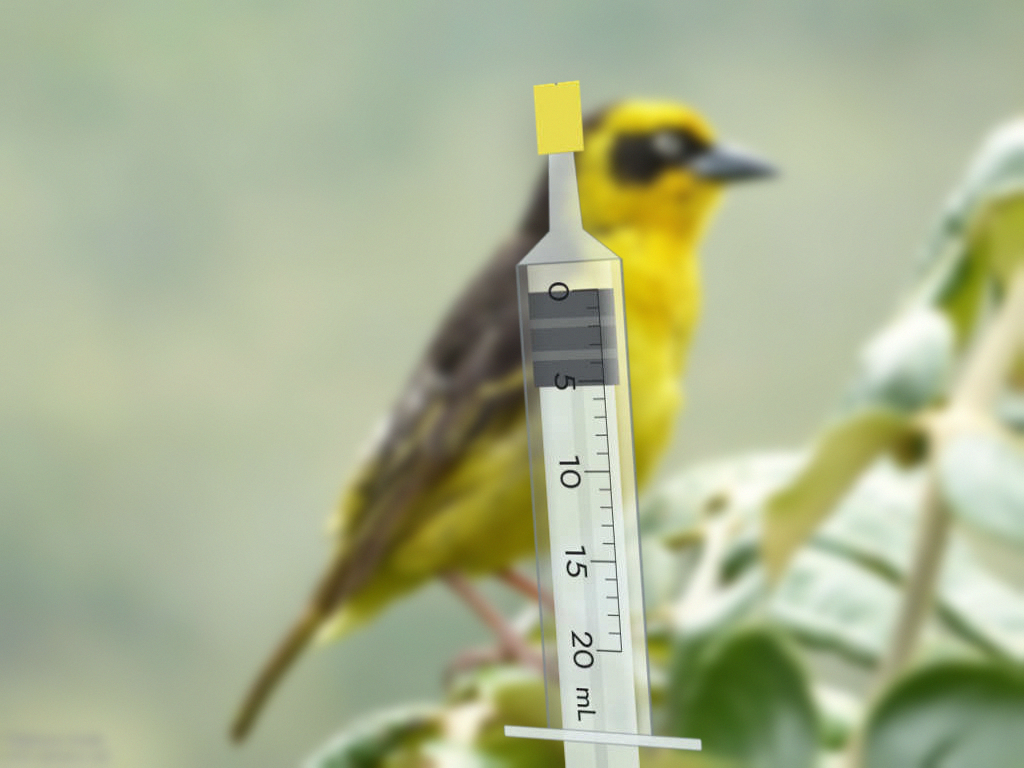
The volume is 0,mL
